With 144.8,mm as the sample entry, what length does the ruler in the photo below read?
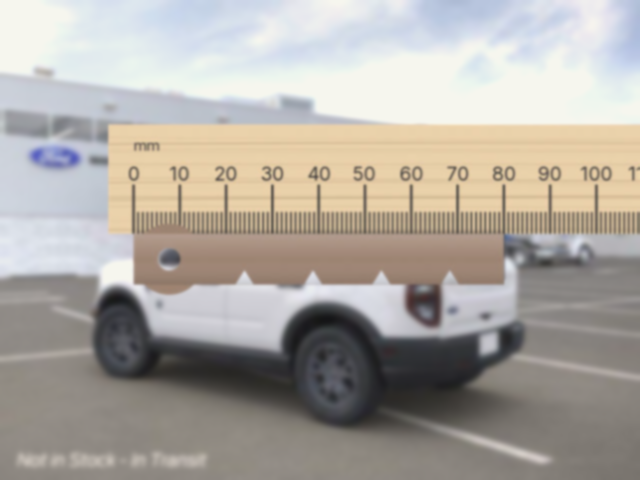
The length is 80,mm
